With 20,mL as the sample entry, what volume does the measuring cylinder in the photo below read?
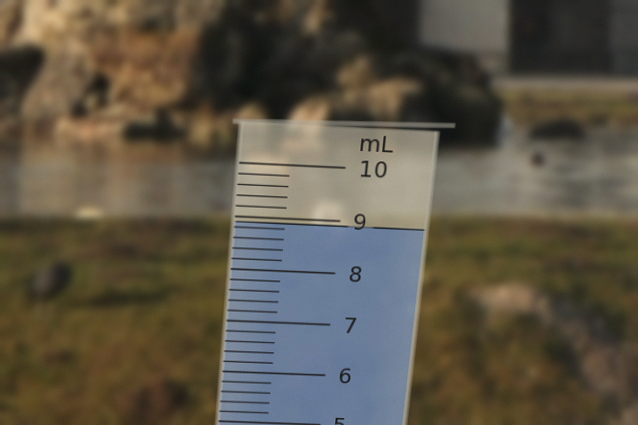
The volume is 8.9,mL
